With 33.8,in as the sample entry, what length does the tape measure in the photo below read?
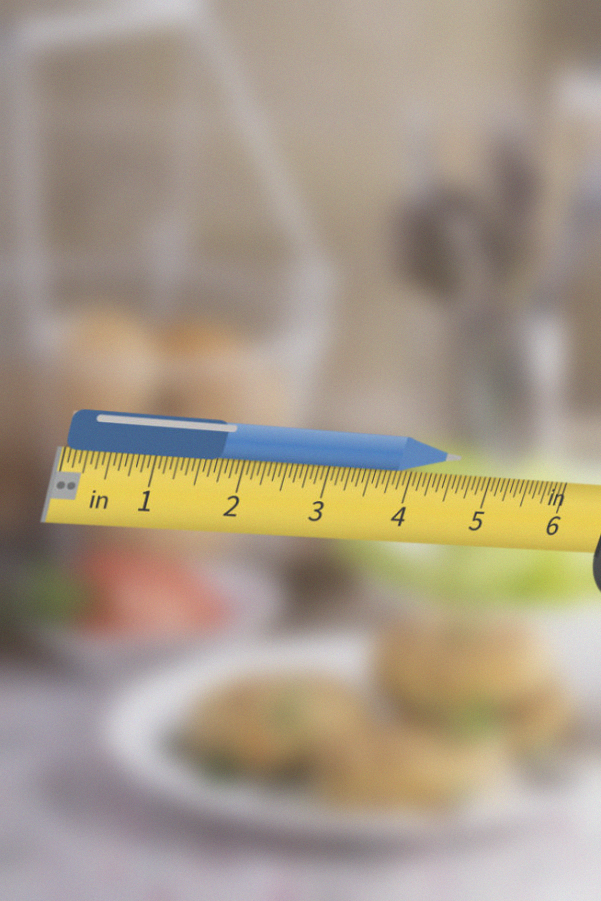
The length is 4.5625,in
